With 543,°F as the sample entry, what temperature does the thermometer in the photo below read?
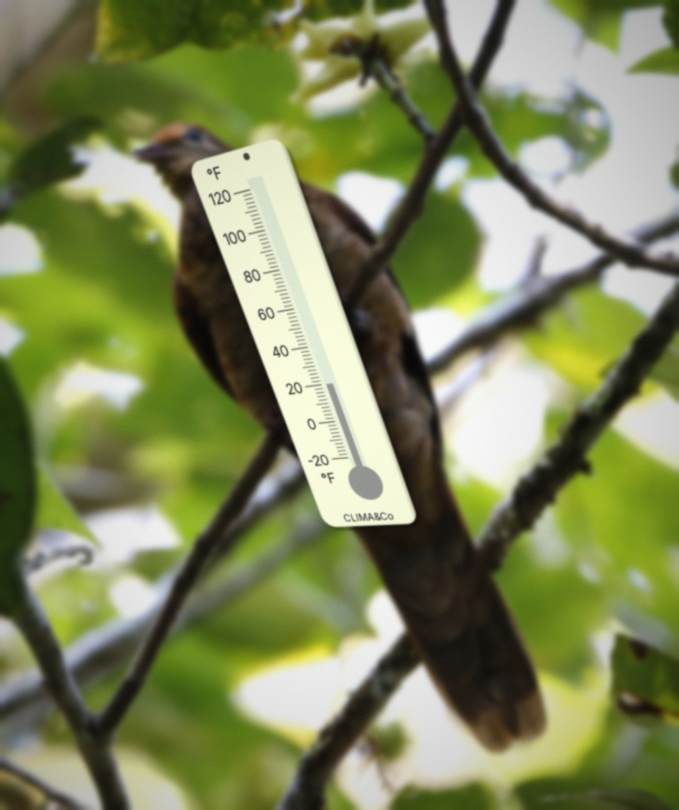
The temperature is 20,°F
